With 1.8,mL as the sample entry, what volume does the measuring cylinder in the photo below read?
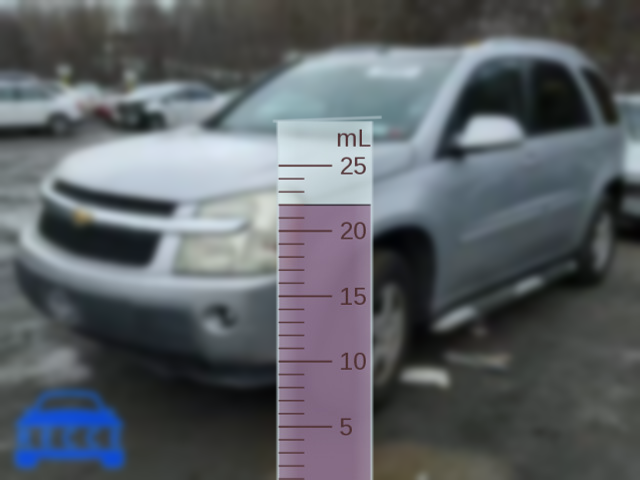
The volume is 22,mL
